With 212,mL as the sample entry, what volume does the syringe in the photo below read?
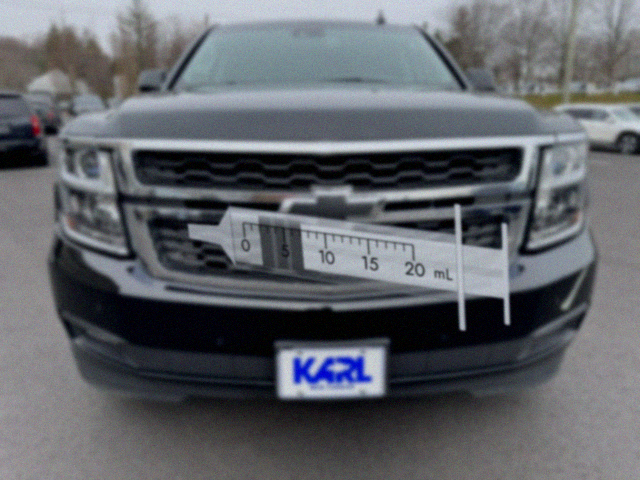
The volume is 2,mL
